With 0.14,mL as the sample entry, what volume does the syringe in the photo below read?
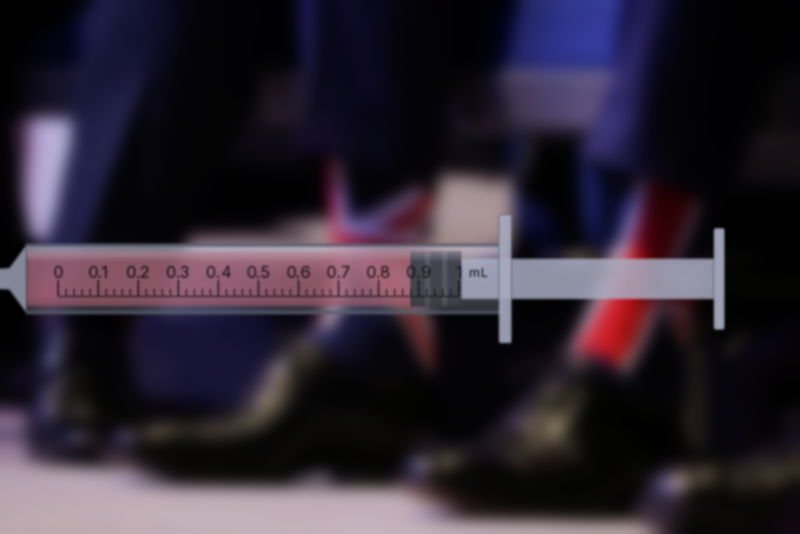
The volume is 0.88,mL
